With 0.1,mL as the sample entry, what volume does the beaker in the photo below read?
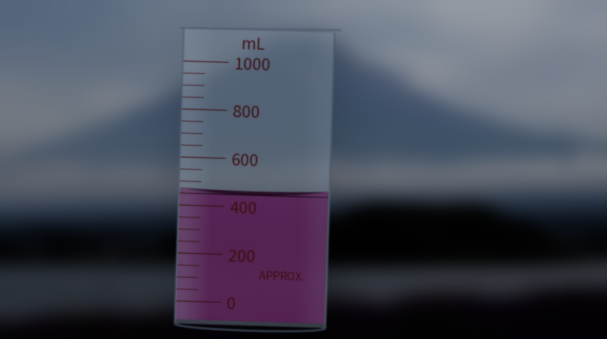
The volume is 450,mL
